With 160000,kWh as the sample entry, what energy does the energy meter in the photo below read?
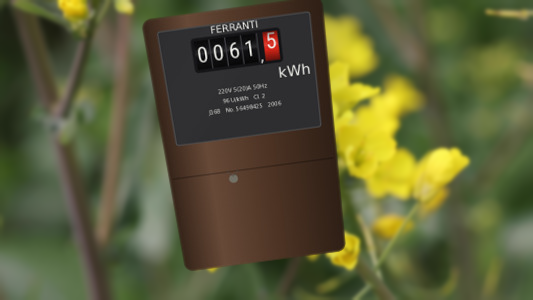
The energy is 61.5,kWh
